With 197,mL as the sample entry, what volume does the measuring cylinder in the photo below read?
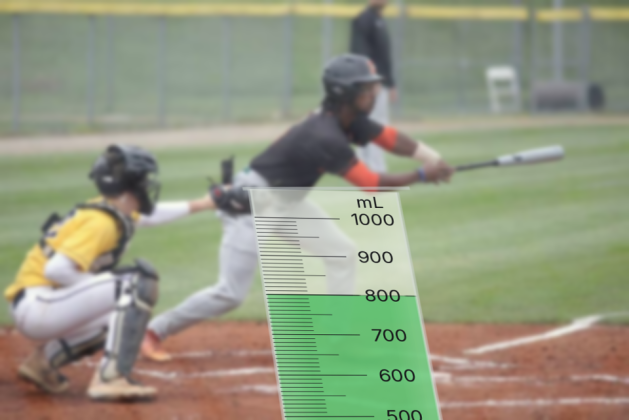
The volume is 800,mL
